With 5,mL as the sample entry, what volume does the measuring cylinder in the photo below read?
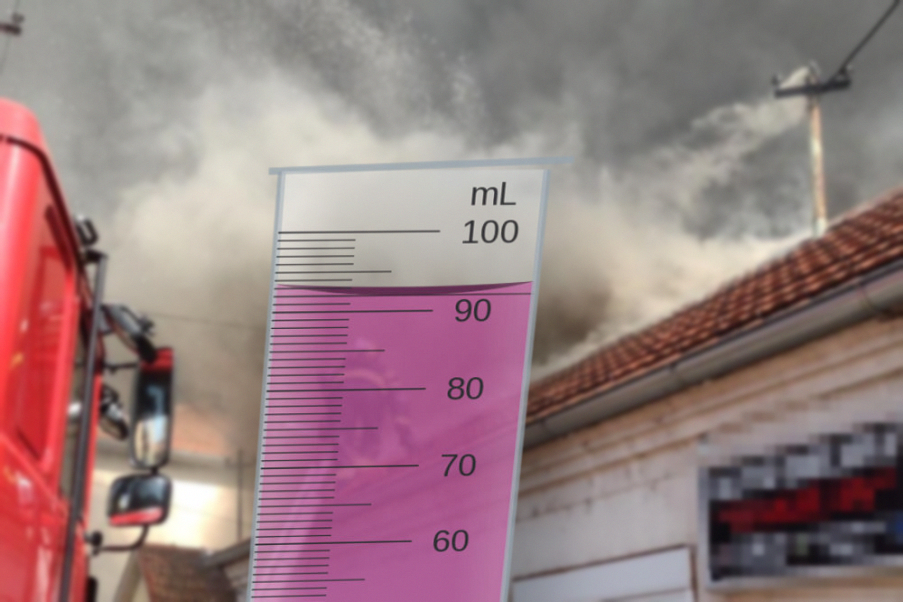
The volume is 92,mL
